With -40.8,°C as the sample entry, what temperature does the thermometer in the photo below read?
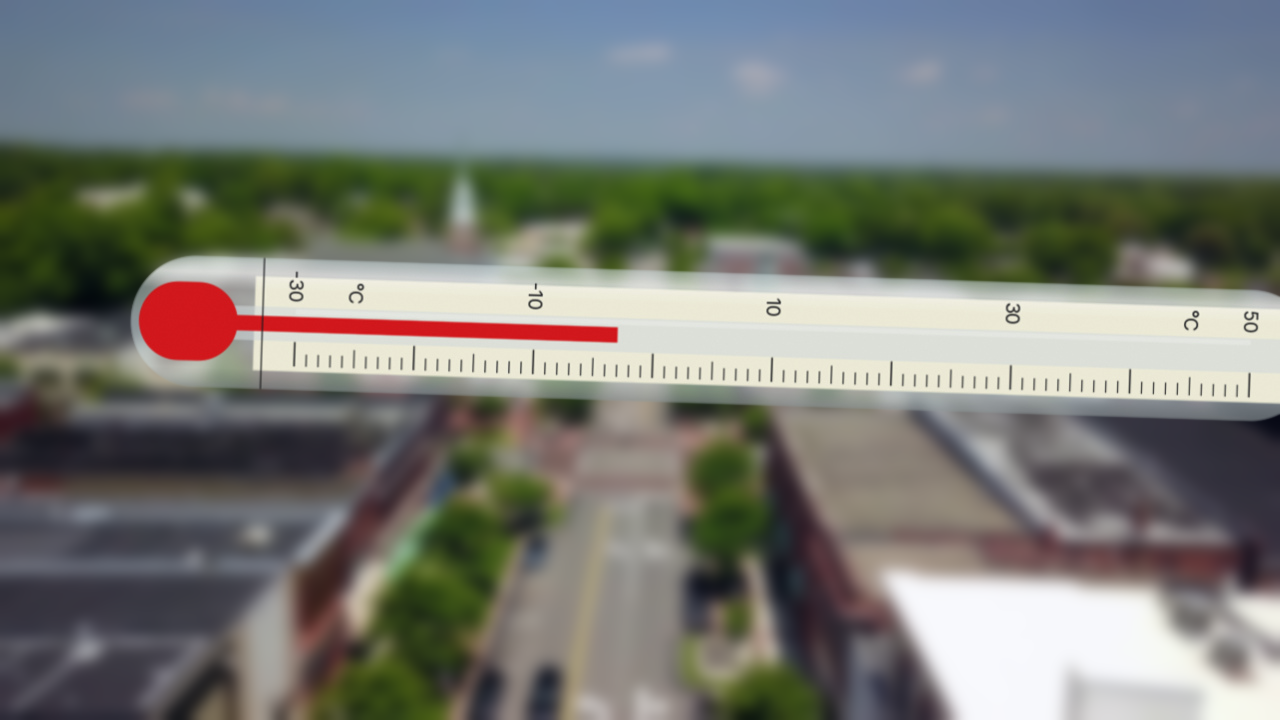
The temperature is -3,°C
